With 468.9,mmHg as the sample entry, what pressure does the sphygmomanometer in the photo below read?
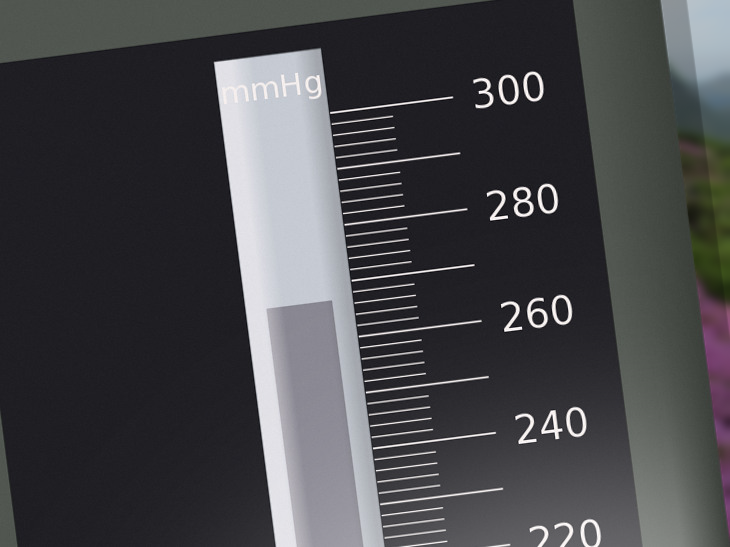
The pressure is 267,mmHg
